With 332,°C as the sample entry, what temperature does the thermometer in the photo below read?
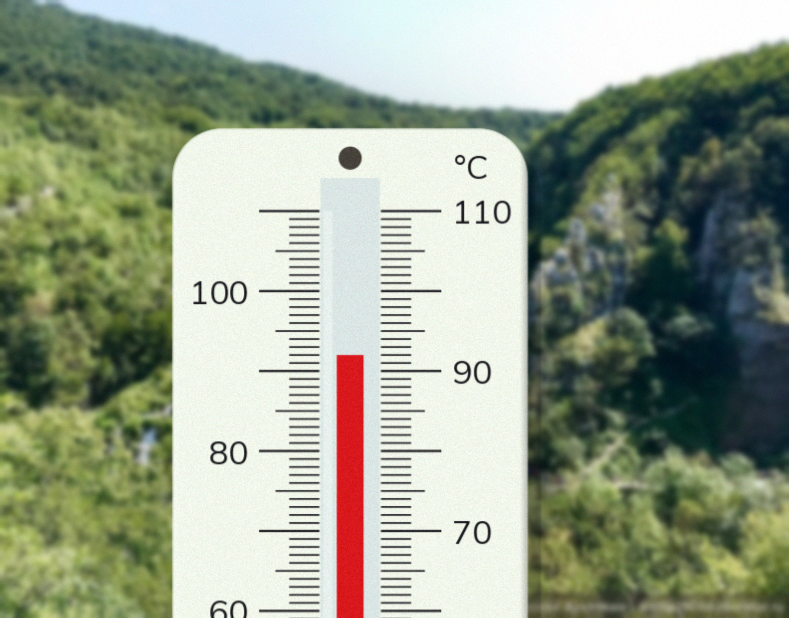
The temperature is 92,°C
